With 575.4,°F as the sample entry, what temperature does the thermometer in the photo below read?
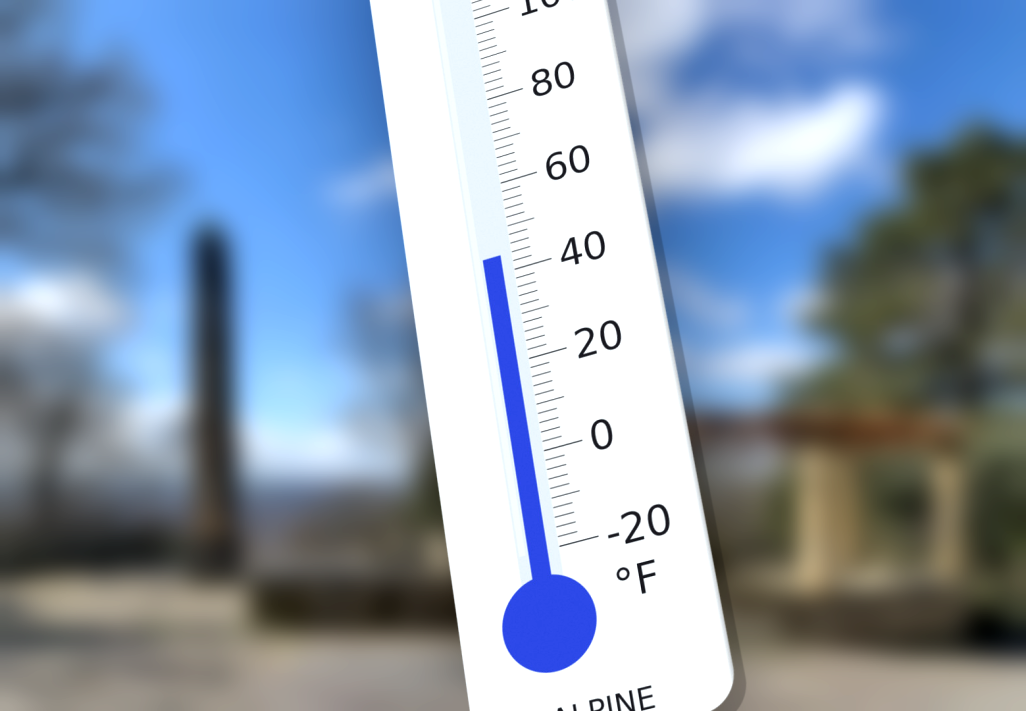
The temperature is 44,°F
